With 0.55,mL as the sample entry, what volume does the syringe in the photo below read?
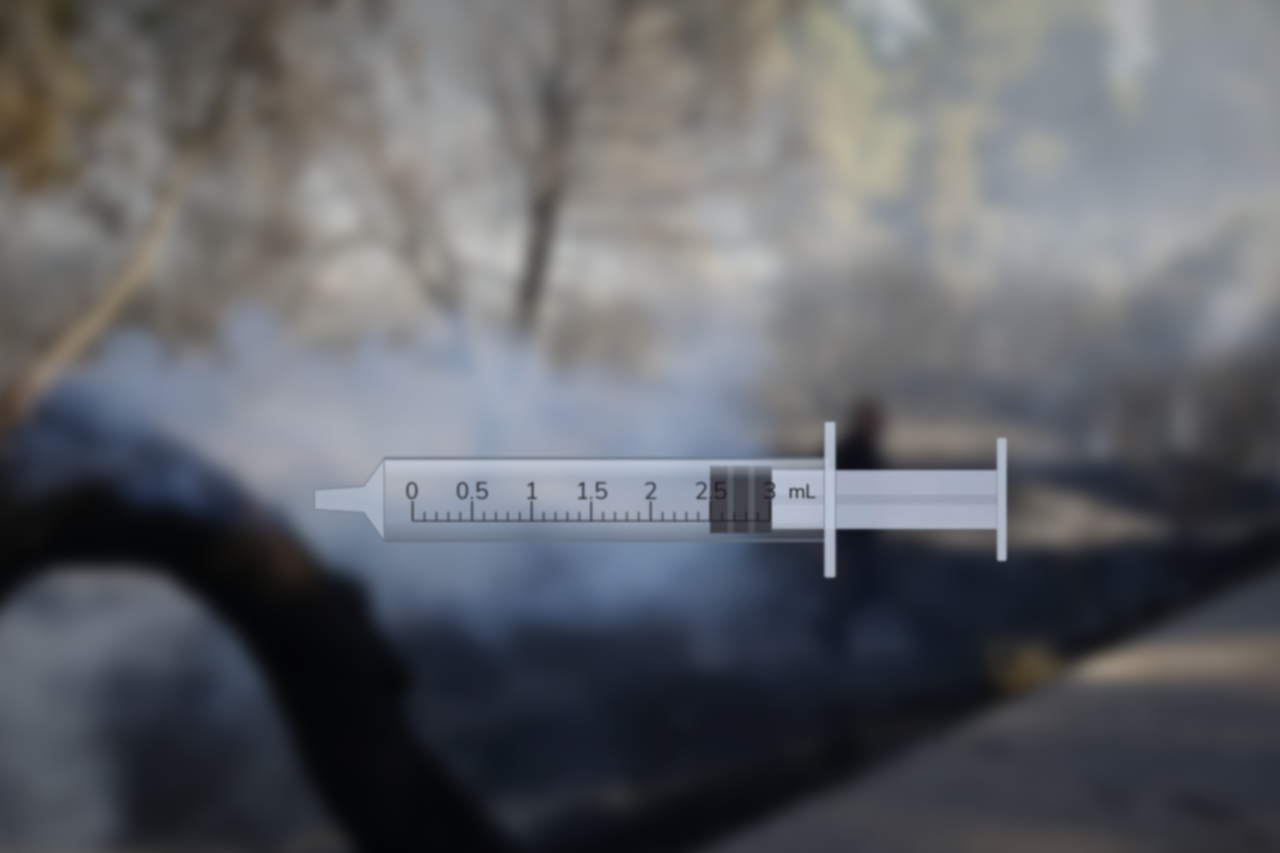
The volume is 2.5,mL
